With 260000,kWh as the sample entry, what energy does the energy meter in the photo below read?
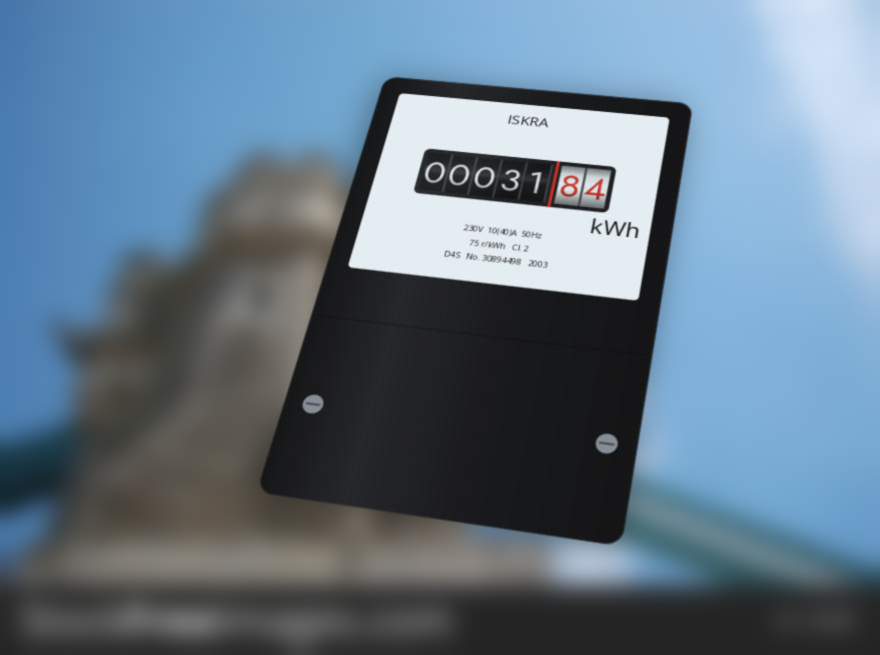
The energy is 31.84,kWh
